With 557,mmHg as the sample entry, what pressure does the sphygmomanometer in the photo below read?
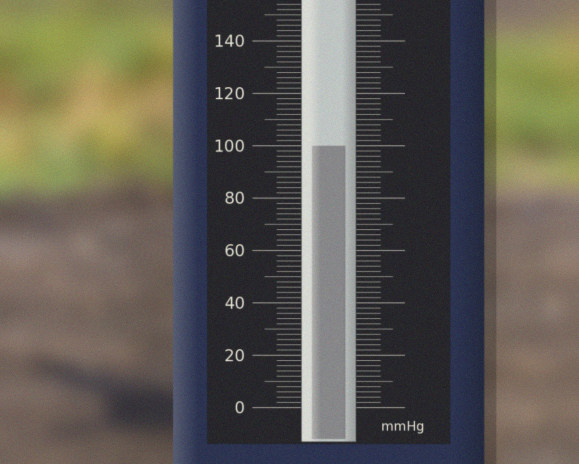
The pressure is 100,mmHg
